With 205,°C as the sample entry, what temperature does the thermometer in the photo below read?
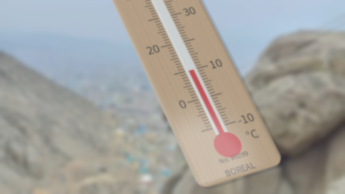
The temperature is 10,°C
